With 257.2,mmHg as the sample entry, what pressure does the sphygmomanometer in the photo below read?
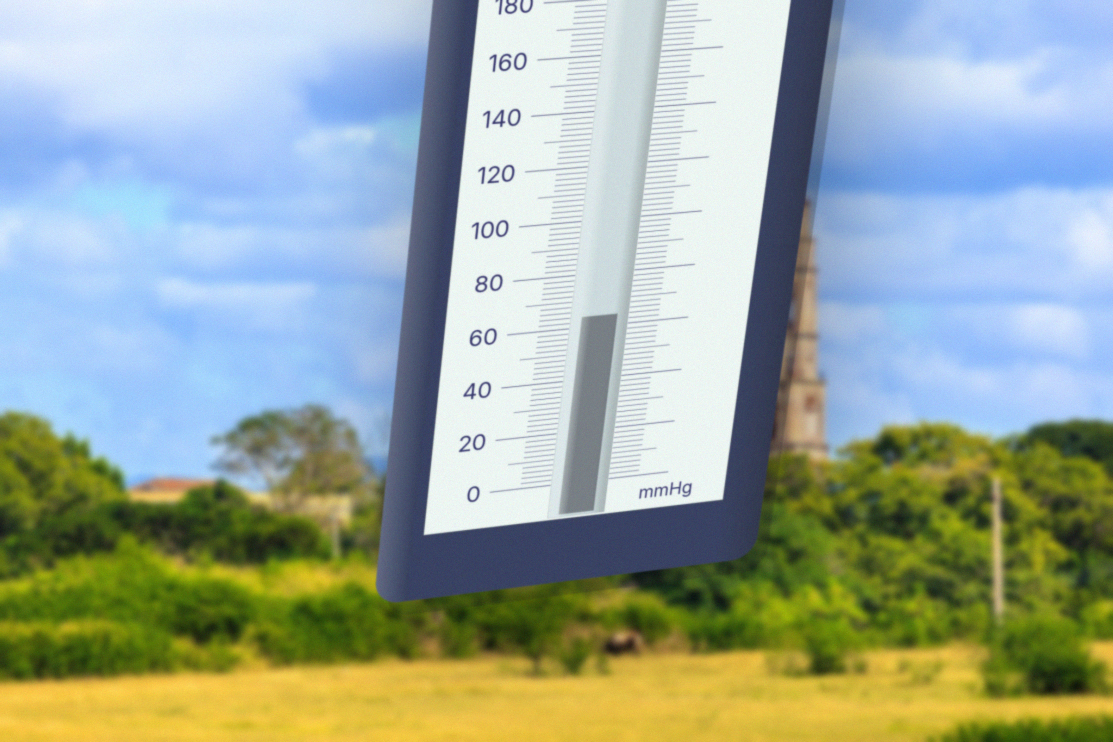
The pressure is 64,mmHg
